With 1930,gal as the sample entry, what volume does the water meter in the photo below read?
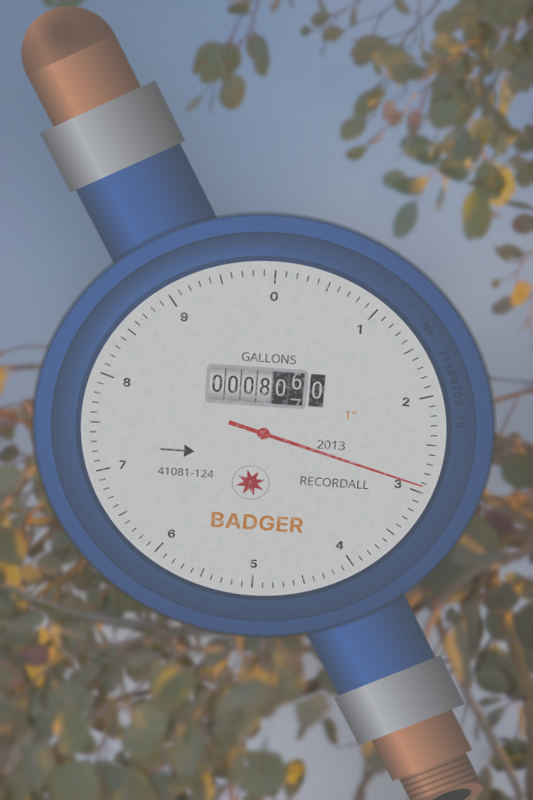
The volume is 8062.9,gal
